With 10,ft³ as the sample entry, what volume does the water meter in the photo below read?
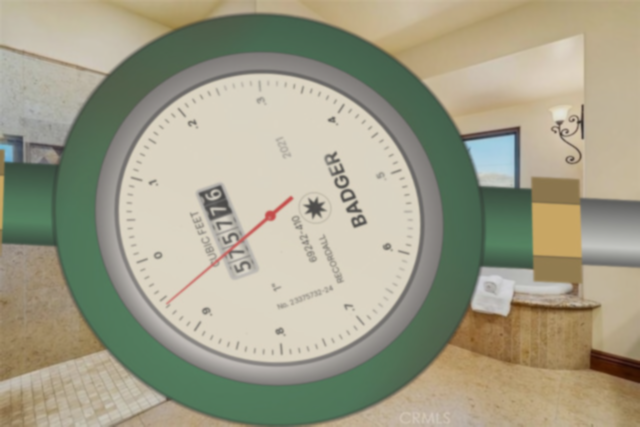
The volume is 575775.94,ft³
